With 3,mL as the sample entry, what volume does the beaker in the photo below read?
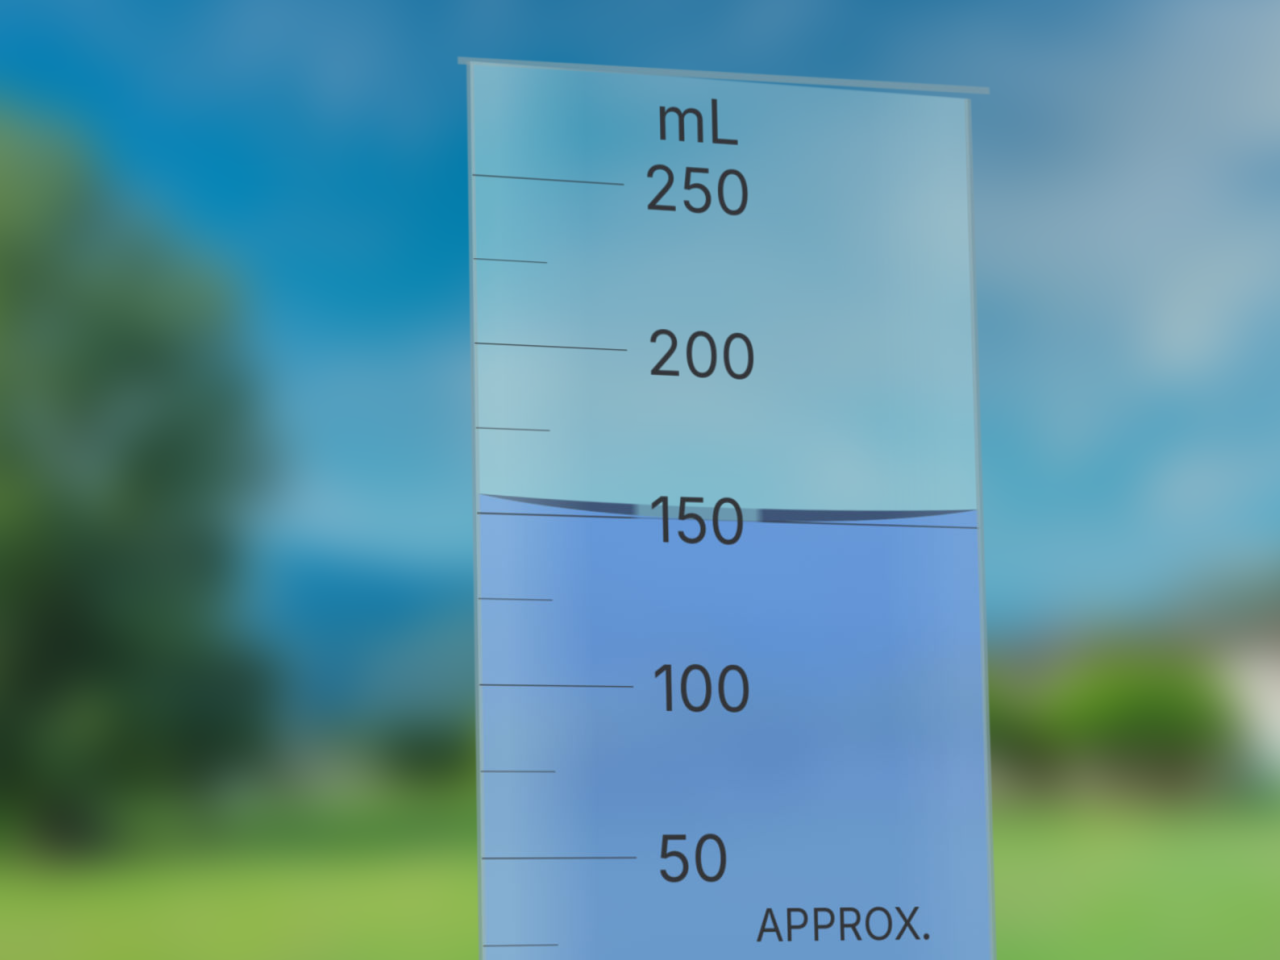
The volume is 150,mL
